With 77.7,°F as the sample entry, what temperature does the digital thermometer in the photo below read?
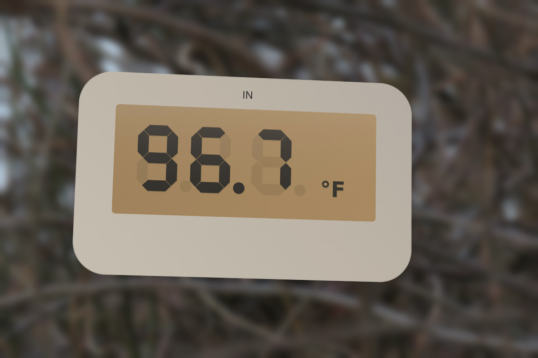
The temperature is 96.7,°F
